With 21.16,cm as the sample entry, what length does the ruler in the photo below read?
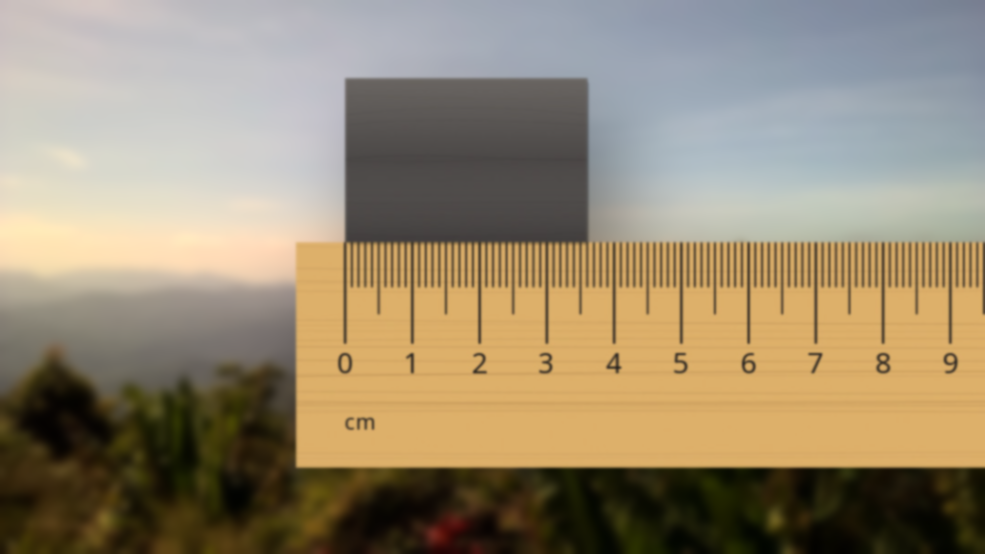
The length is 3.6,cm
